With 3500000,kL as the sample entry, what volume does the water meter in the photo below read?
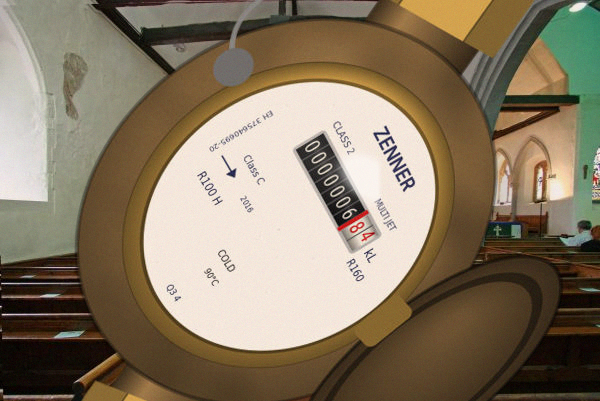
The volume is 6.84,kL
